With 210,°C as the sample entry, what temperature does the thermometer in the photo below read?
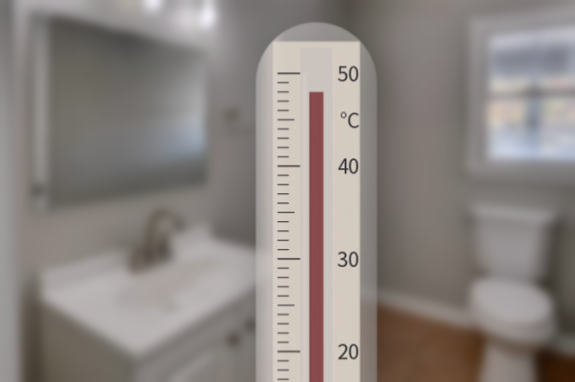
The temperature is 48,°C
